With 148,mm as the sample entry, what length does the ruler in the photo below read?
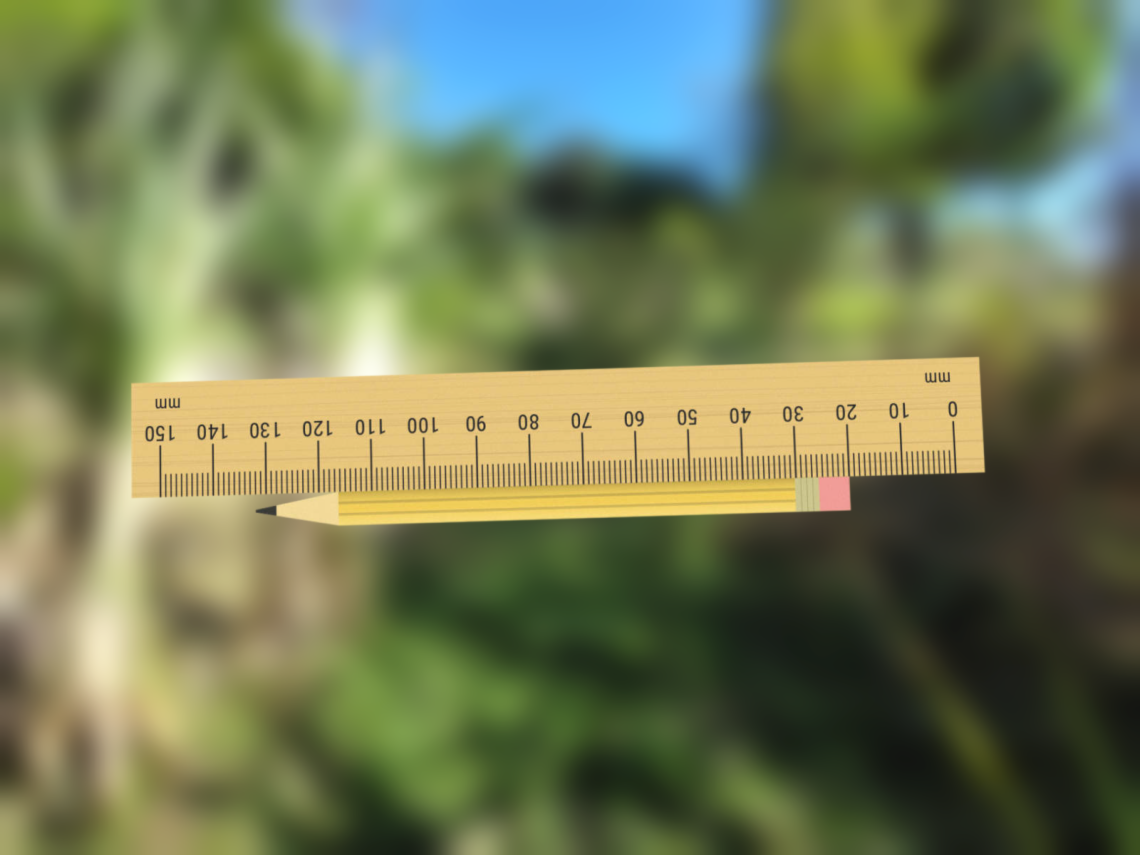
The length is 112,mm
